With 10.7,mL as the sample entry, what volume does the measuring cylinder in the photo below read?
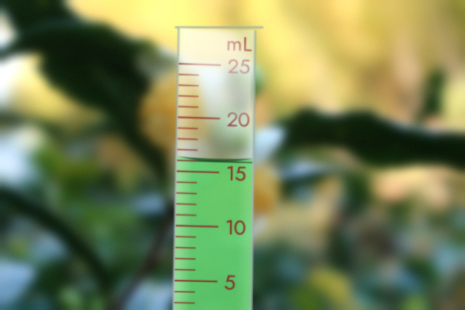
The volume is 16,mL
